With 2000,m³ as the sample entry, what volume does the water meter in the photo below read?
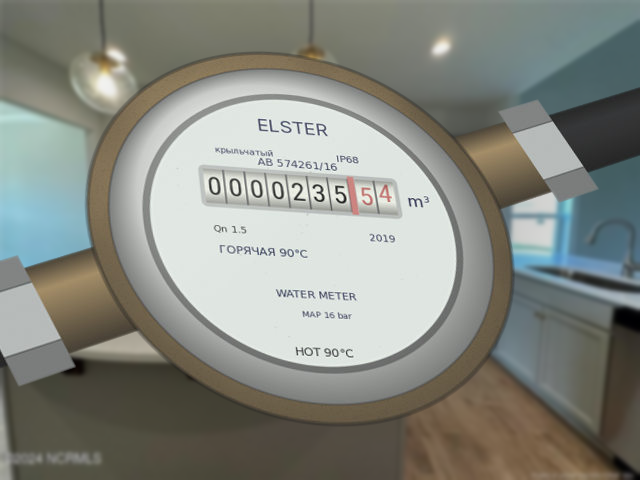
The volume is 235.54,m³
